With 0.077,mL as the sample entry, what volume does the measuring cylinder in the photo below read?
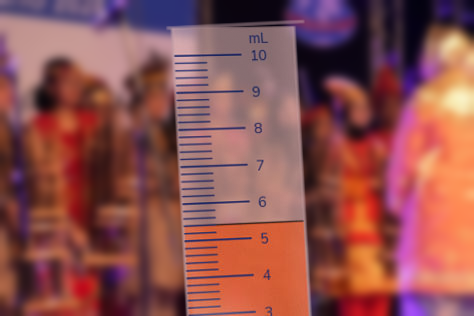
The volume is 5.4,mL
